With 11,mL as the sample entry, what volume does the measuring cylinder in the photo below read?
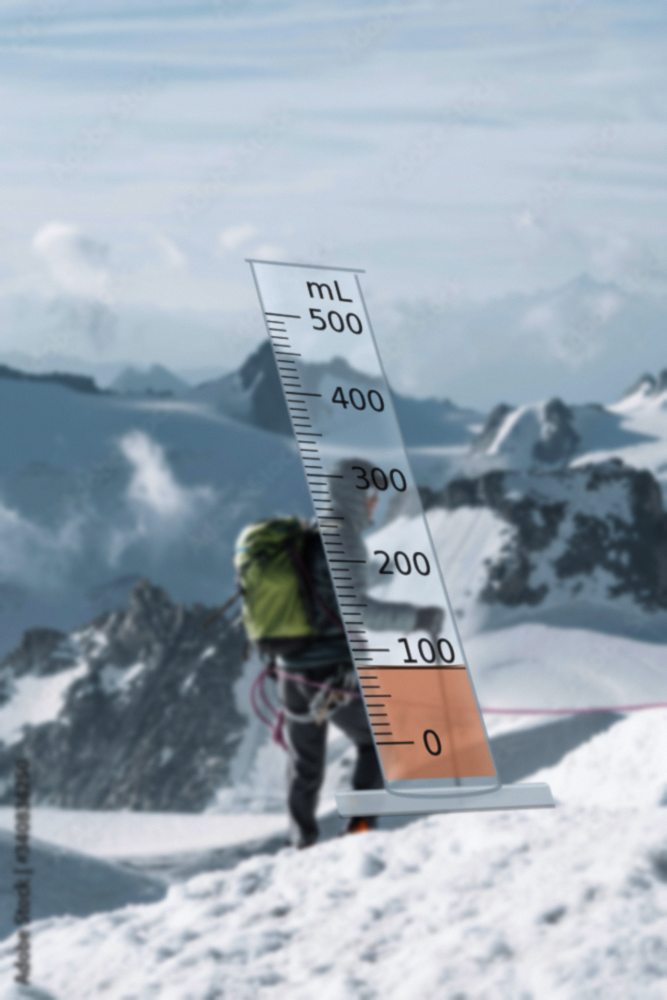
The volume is 80,mL
